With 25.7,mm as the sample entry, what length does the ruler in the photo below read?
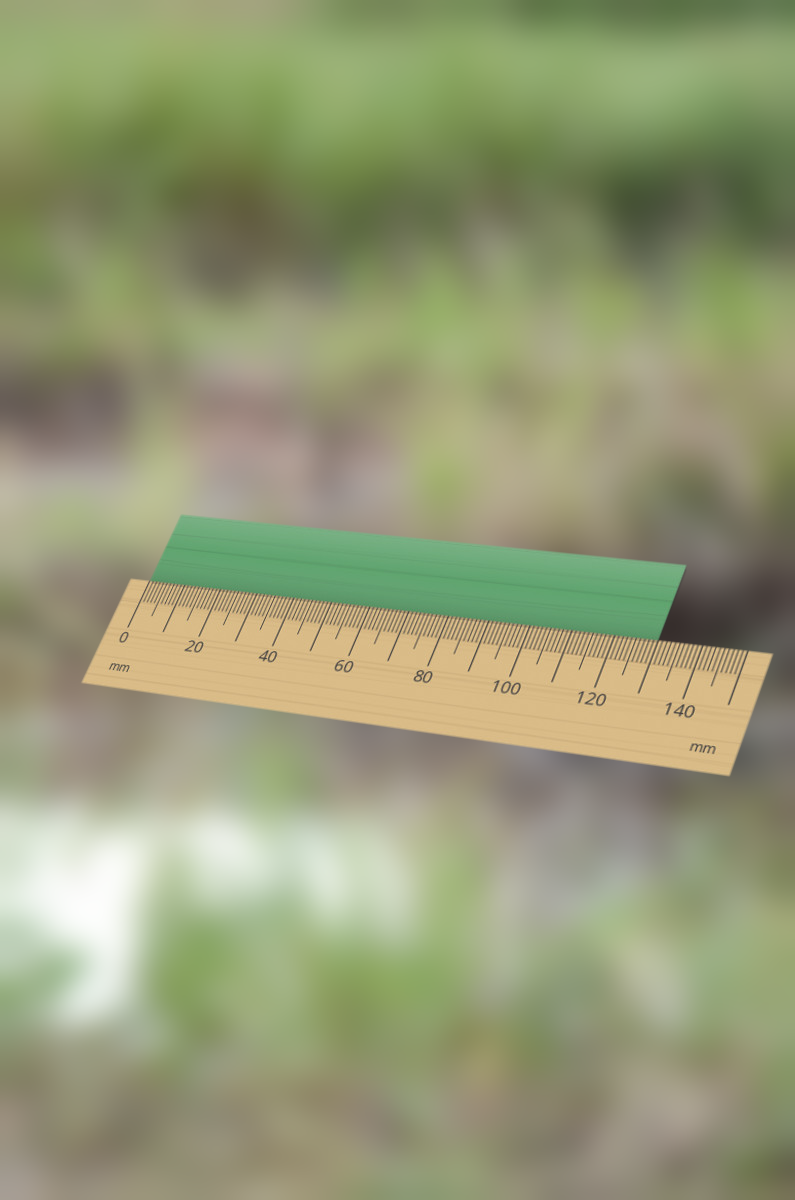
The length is 130,mm
